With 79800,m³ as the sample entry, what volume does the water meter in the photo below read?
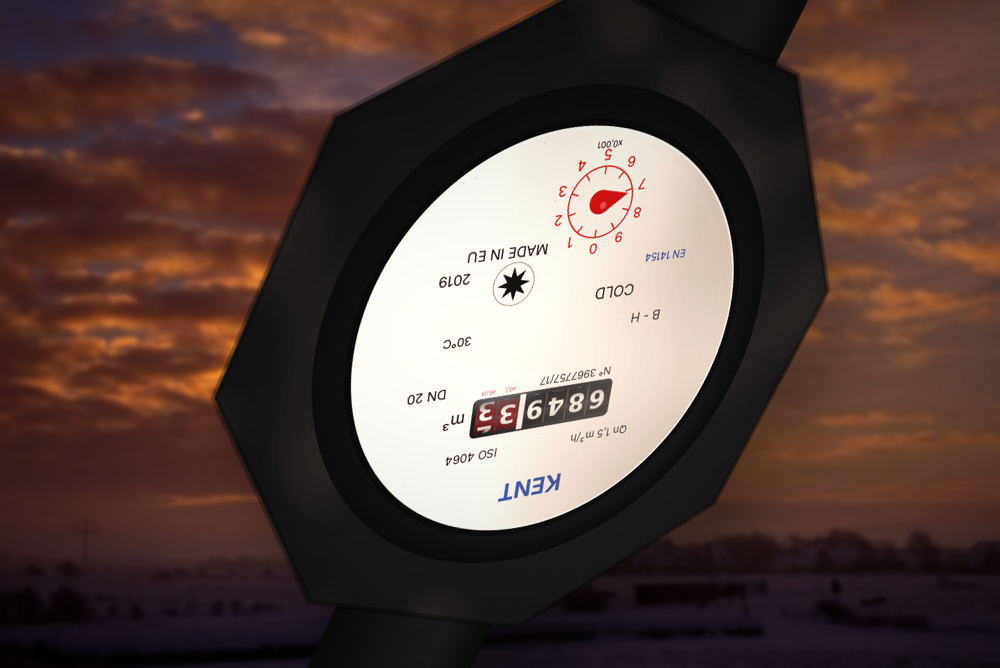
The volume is 6849.327,m³
